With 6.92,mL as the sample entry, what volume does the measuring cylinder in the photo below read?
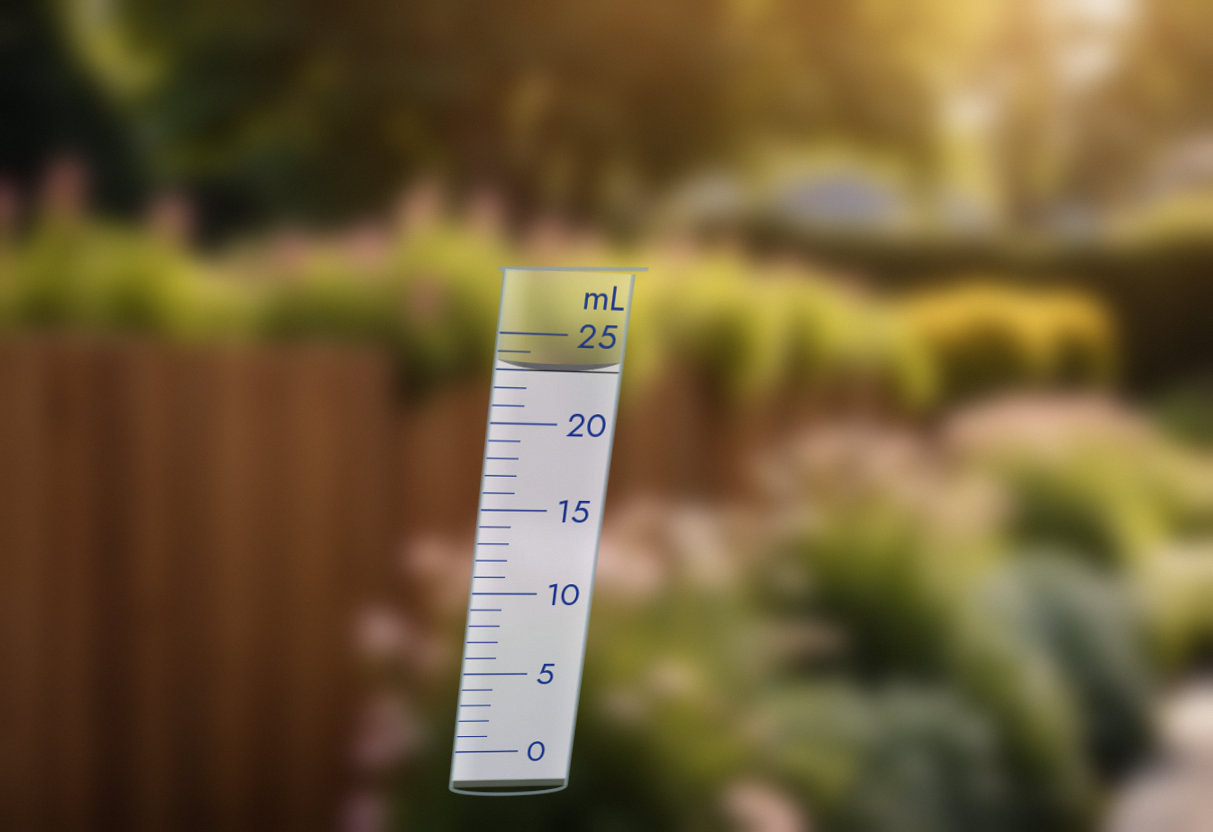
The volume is 23,mL
